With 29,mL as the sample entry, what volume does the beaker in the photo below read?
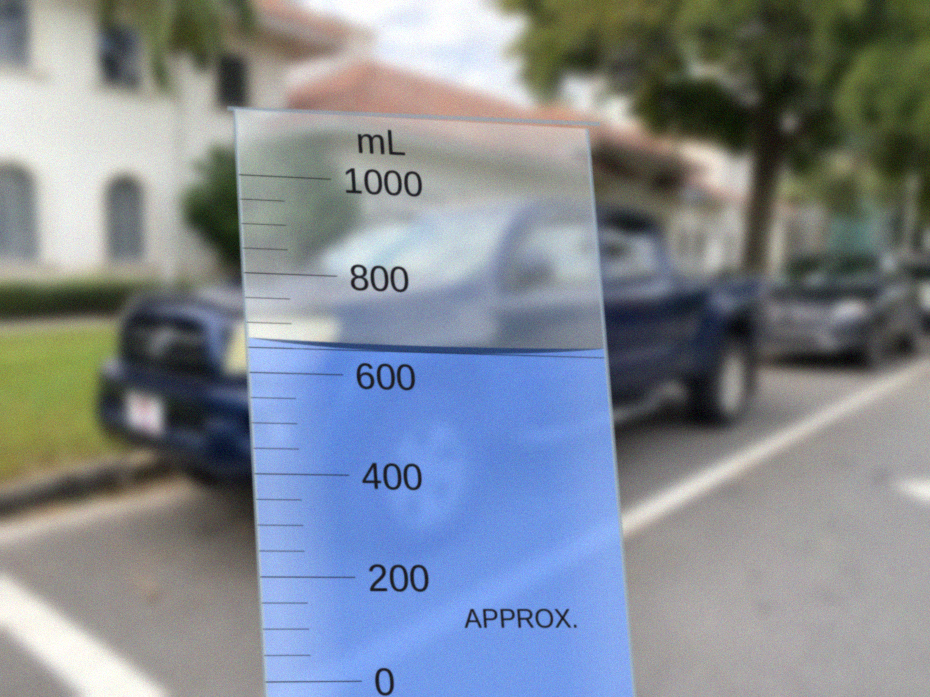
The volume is 650,mL
